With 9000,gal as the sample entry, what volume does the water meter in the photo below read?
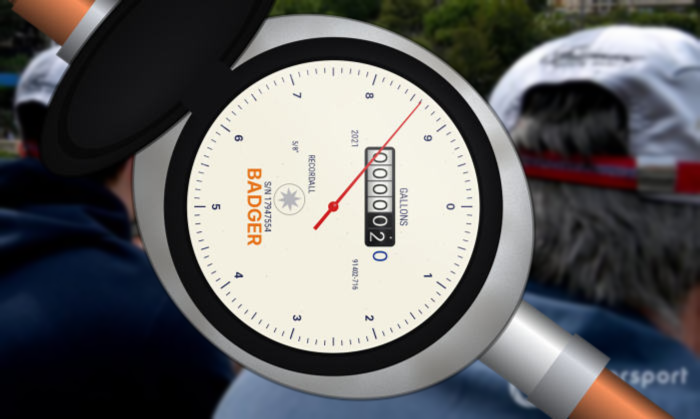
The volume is 18.6,gal
